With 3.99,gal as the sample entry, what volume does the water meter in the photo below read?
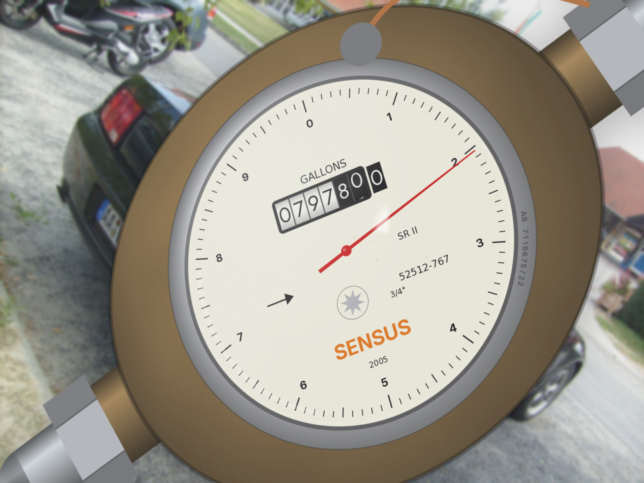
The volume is 797802.0,gal
